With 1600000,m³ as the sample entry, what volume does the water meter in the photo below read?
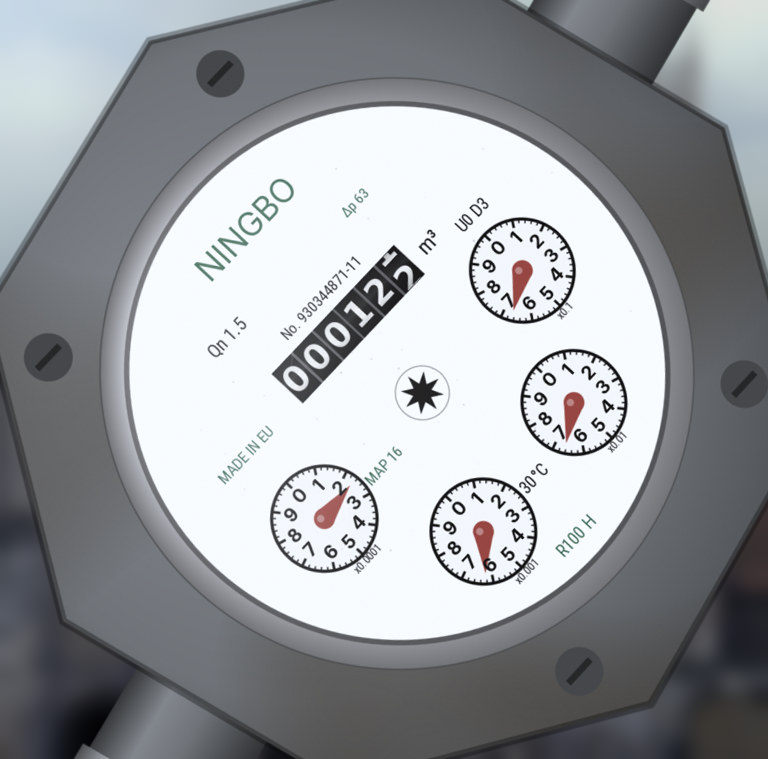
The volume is 121.6662,m³
